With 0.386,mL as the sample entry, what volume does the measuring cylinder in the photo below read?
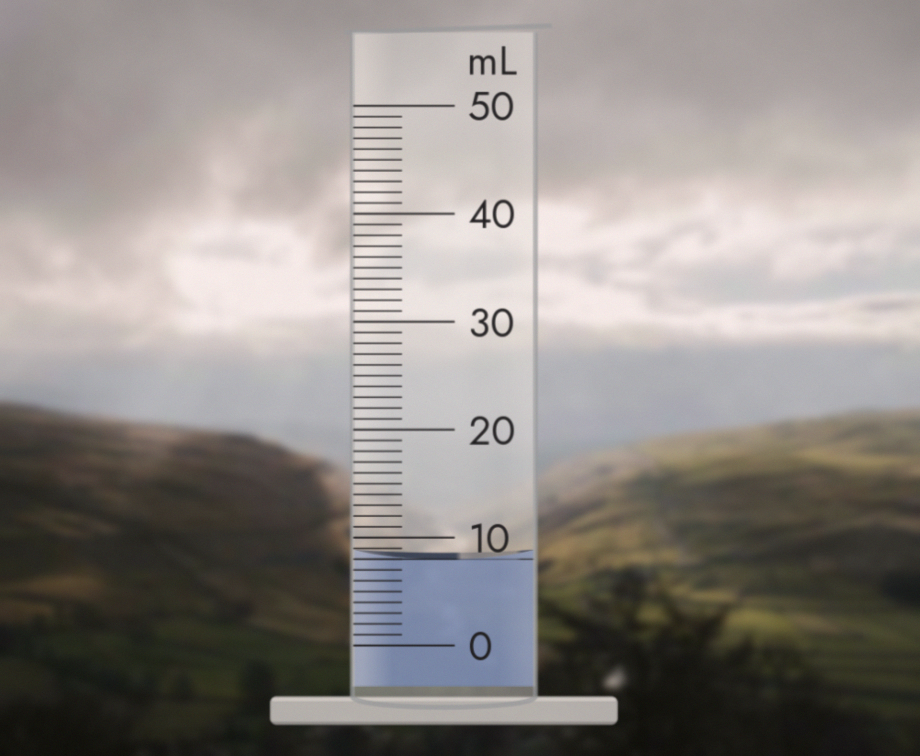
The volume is 8,mL
